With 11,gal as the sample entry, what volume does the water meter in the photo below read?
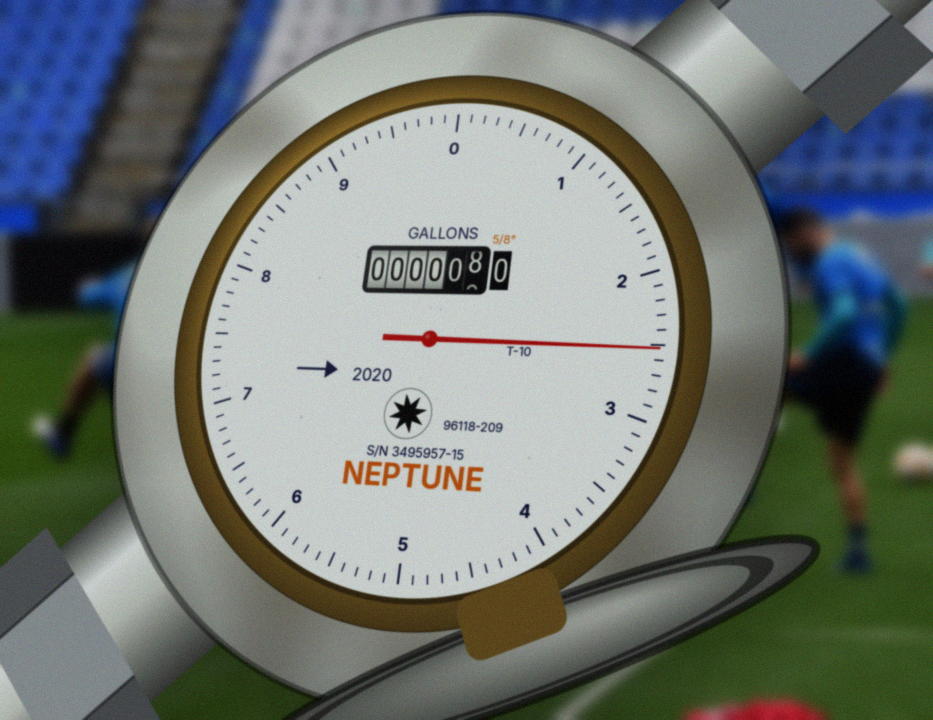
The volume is 82.5,gal
